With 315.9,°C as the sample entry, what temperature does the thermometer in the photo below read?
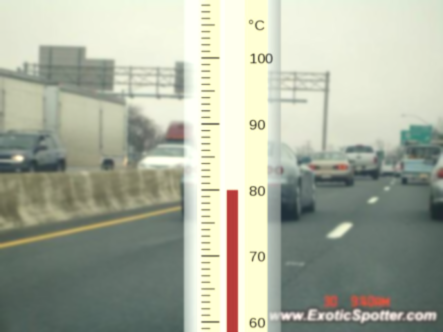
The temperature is 80,°C
